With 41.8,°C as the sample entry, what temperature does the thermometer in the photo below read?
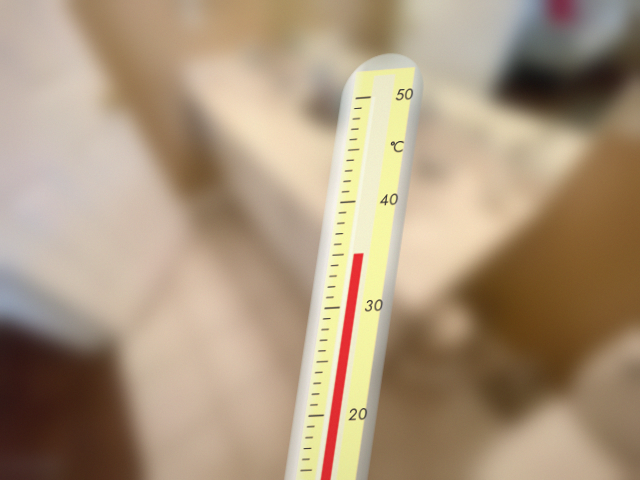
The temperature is 35,°C
